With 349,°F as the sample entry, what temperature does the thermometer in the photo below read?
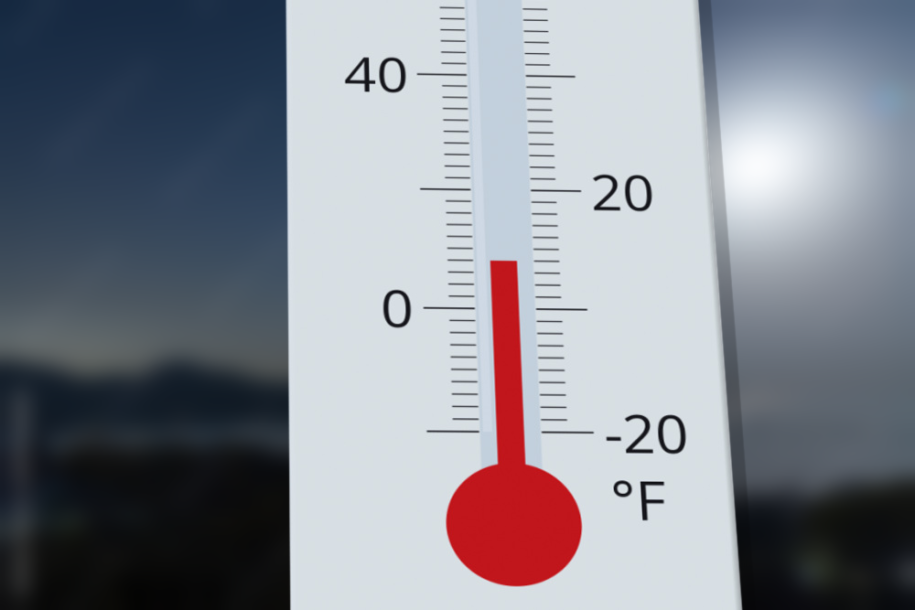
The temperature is 8,°F
